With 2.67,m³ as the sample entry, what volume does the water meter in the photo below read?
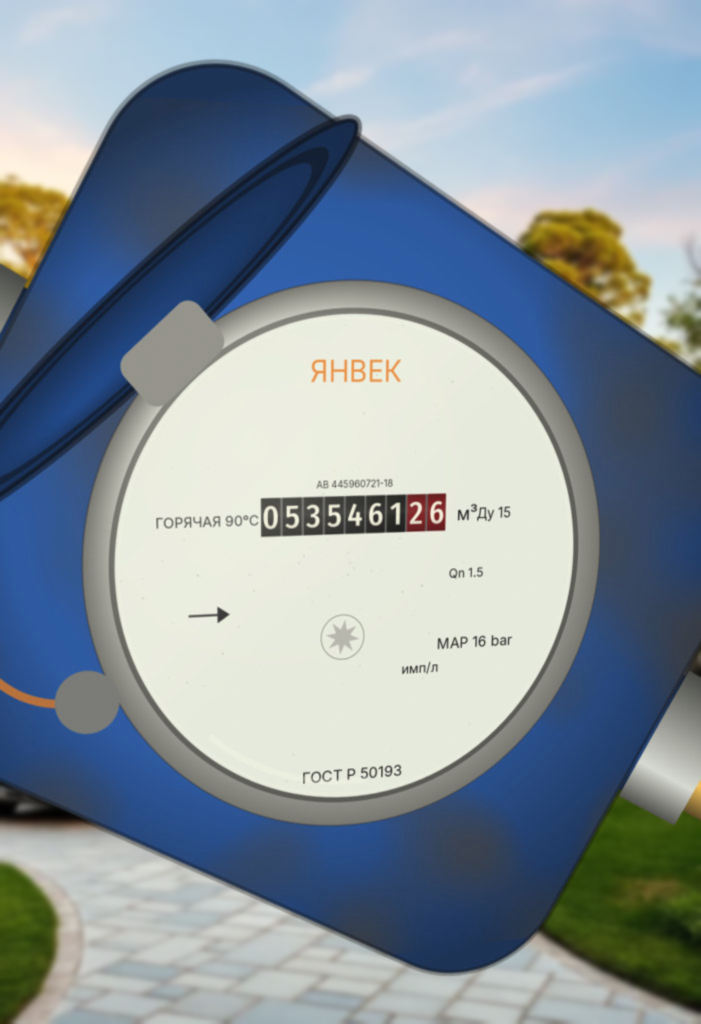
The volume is 535461.26,m³
